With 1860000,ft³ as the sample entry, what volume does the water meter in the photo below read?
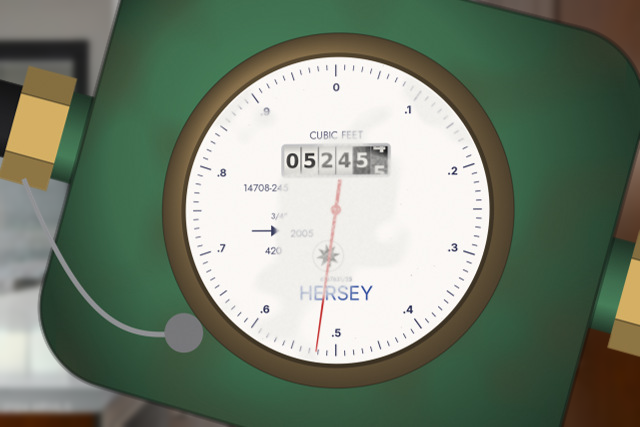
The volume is 52454.52,ft³
